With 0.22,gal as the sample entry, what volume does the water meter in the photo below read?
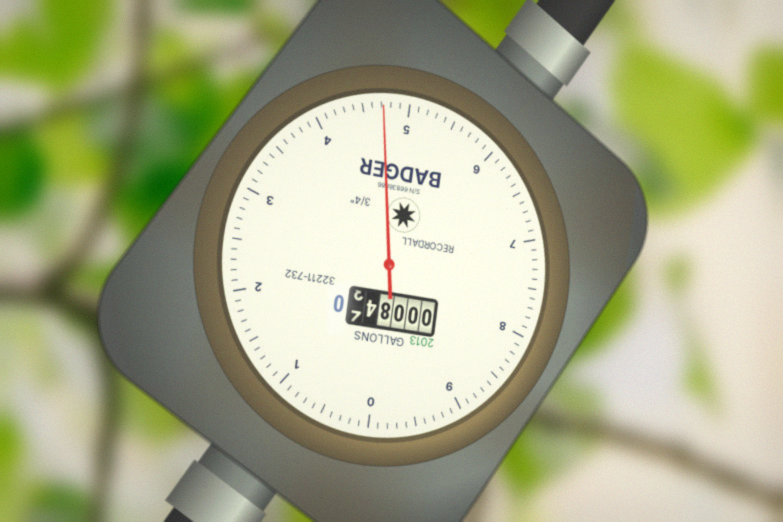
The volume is 8424.7,gal
